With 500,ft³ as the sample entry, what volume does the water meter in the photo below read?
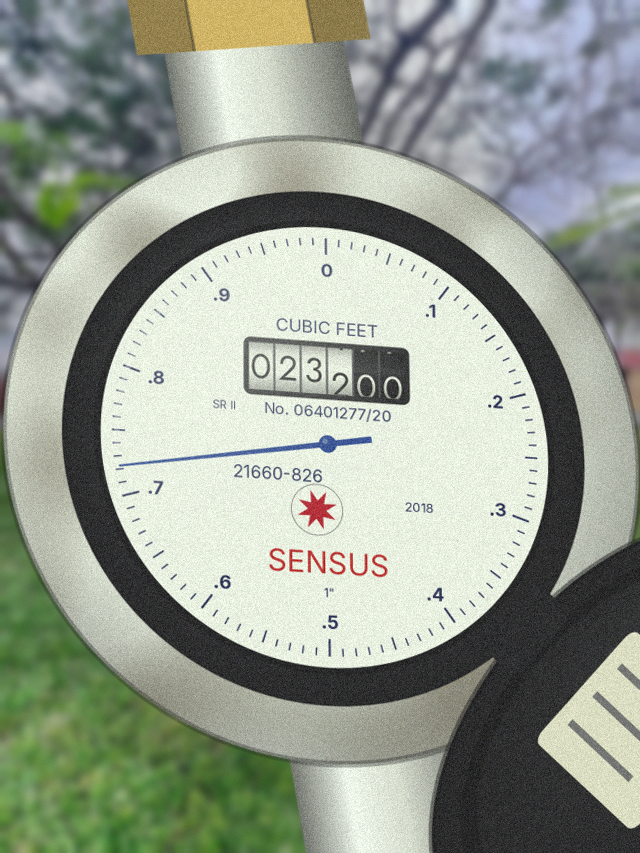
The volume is 23199.72,ft³
